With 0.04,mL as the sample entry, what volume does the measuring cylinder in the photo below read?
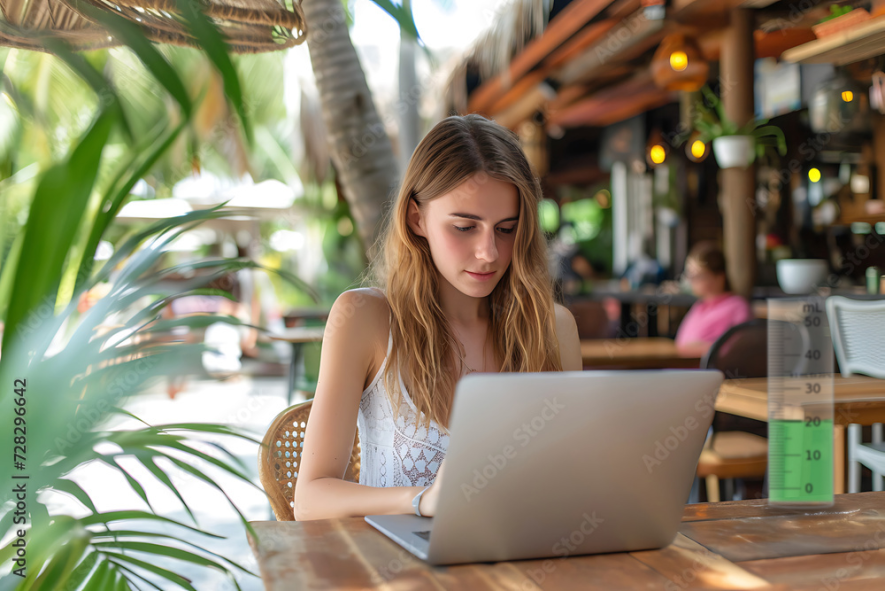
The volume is 20,mL
